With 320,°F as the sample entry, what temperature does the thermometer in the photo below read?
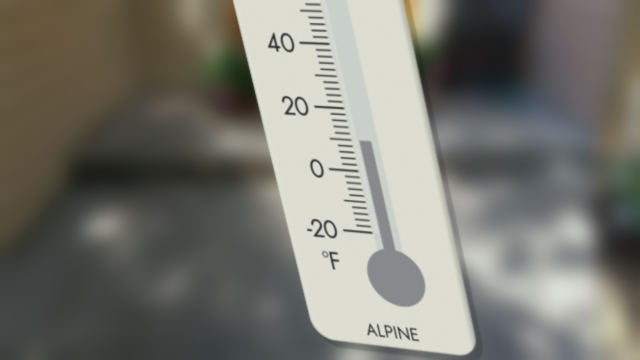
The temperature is 10,°F
